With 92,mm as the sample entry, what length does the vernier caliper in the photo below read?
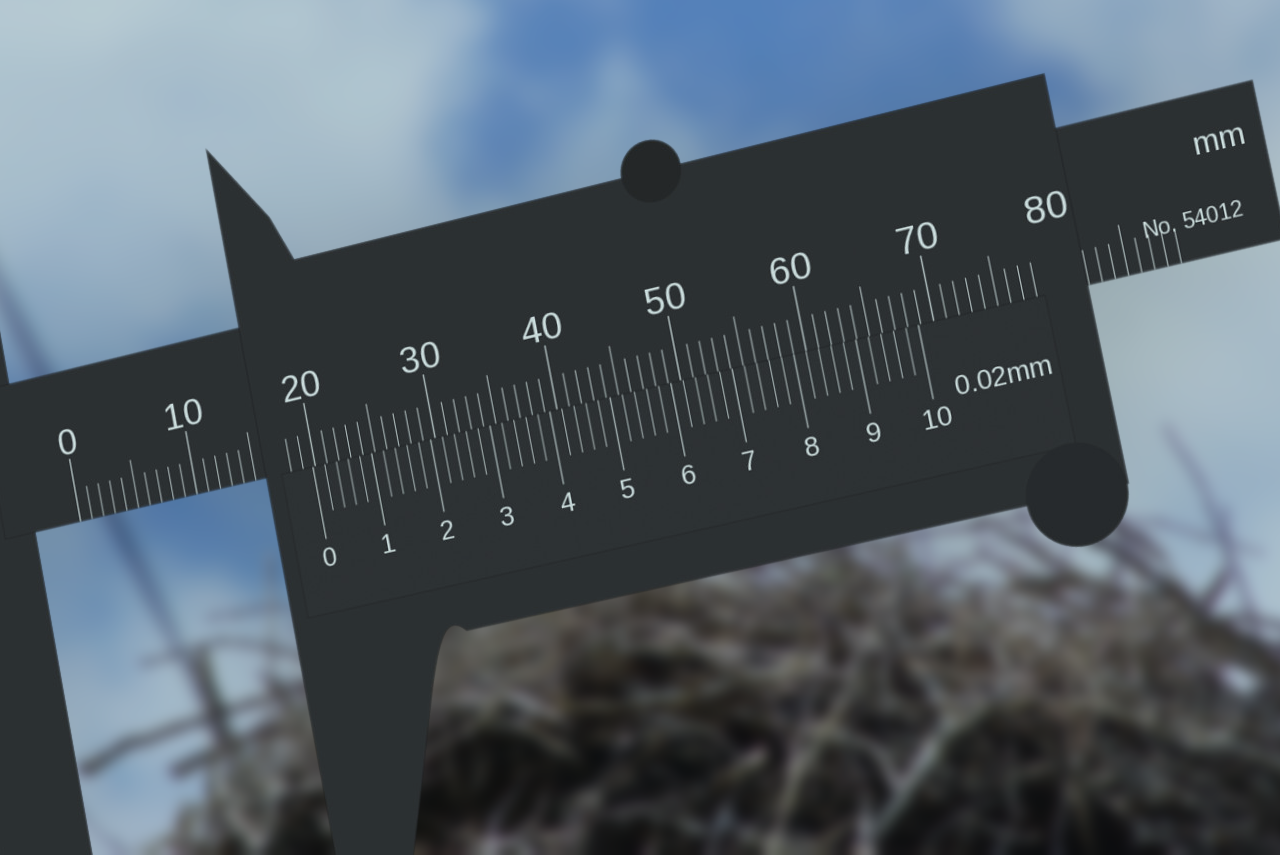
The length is 19.8,mm
